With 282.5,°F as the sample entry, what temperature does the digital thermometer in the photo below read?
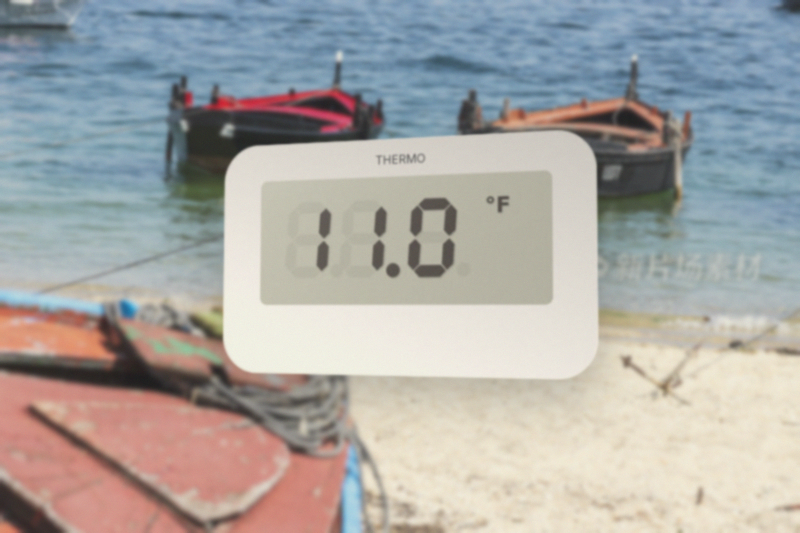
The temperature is 11.0,°F
